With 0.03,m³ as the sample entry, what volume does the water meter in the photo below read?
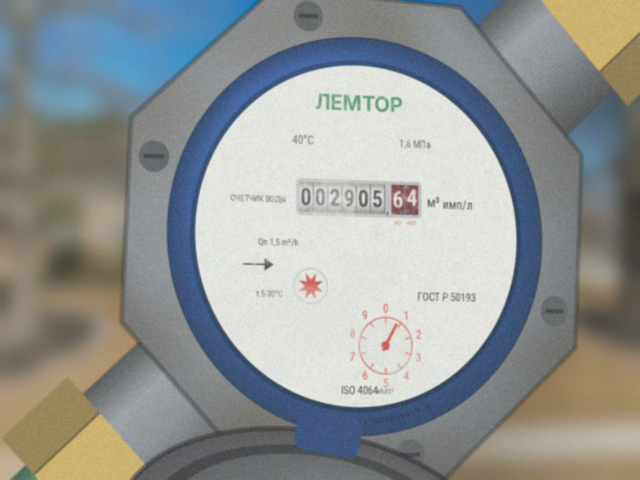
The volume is 2905.640,m³
